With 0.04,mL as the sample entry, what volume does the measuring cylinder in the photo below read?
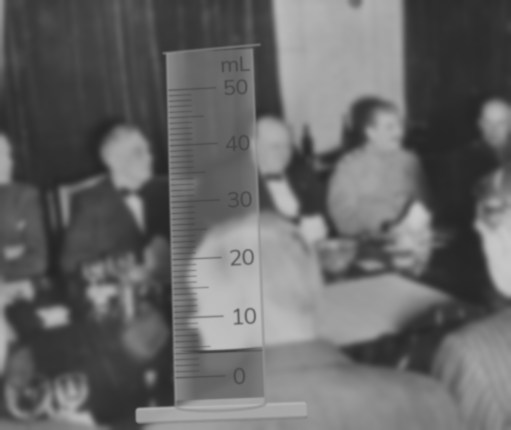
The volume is 4,mL
